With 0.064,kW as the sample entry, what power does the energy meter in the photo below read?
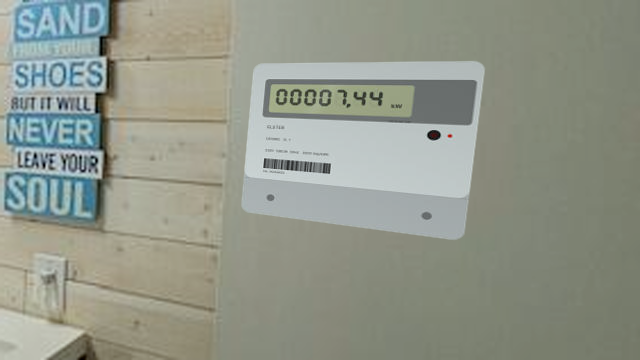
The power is 7.44,kW
